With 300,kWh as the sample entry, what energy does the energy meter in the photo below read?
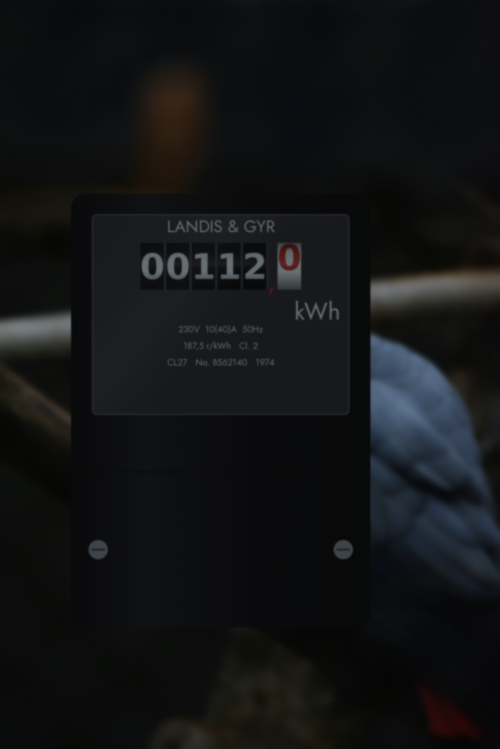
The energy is 112.0,kWh
